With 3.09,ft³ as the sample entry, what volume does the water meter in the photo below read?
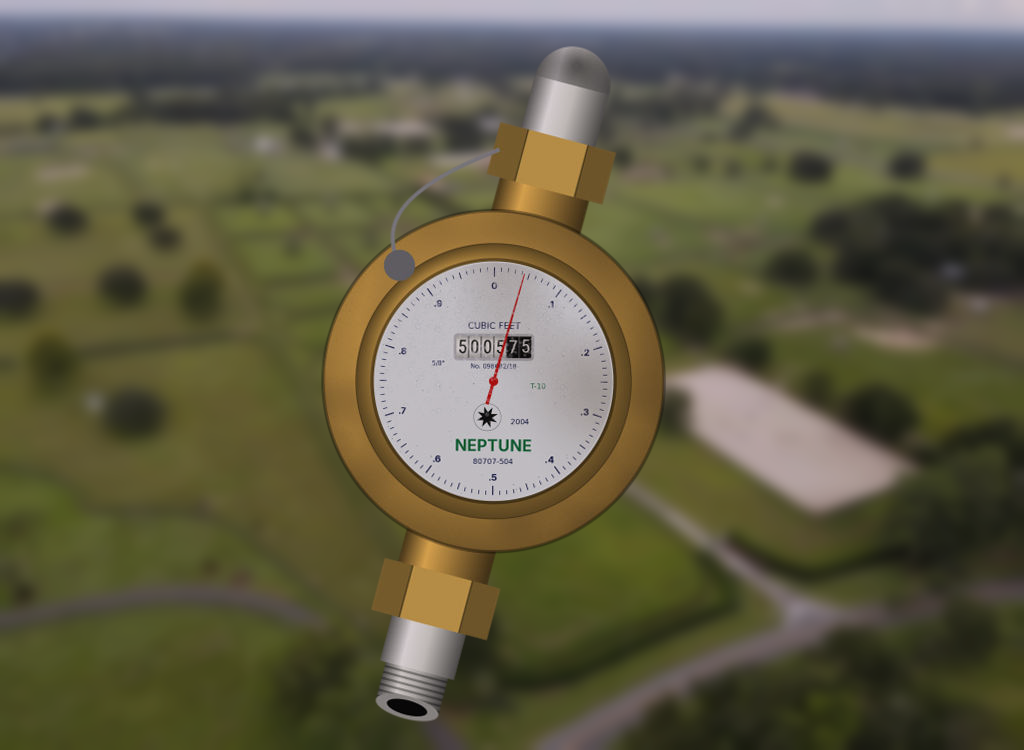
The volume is 500575.04,ft³
